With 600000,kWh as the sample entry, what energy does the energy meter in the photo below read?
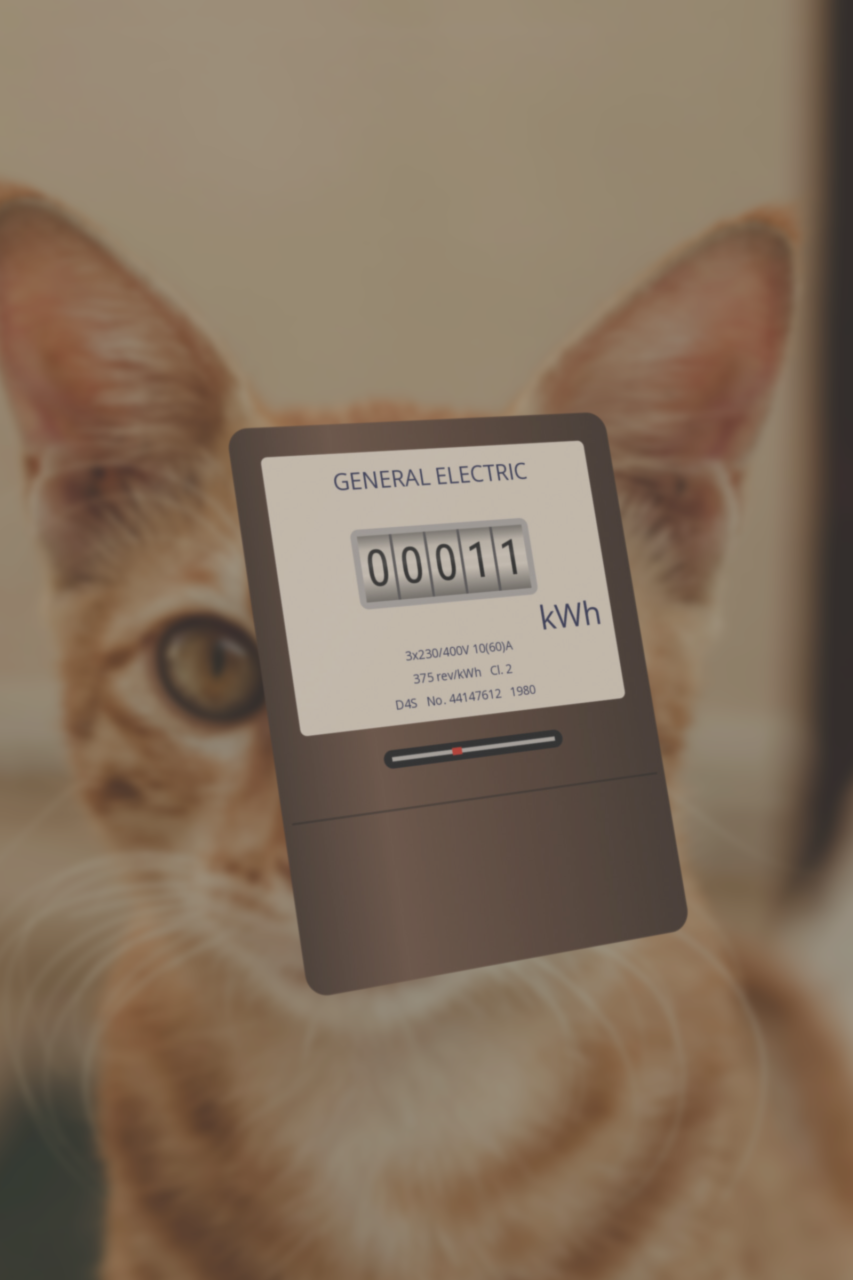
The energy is 11,kWh
